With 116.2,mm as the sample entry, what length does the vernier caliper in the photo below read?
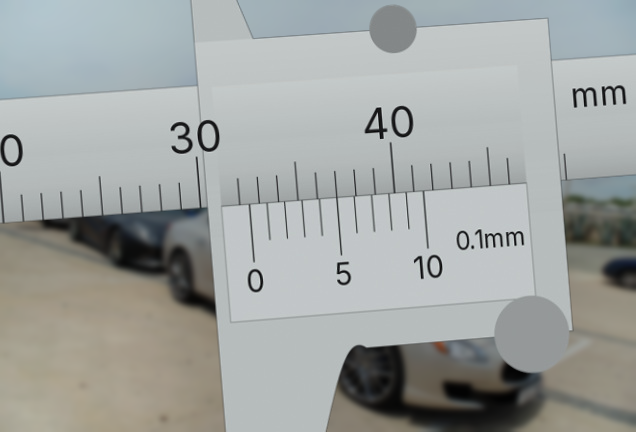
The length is 32.5,mm
